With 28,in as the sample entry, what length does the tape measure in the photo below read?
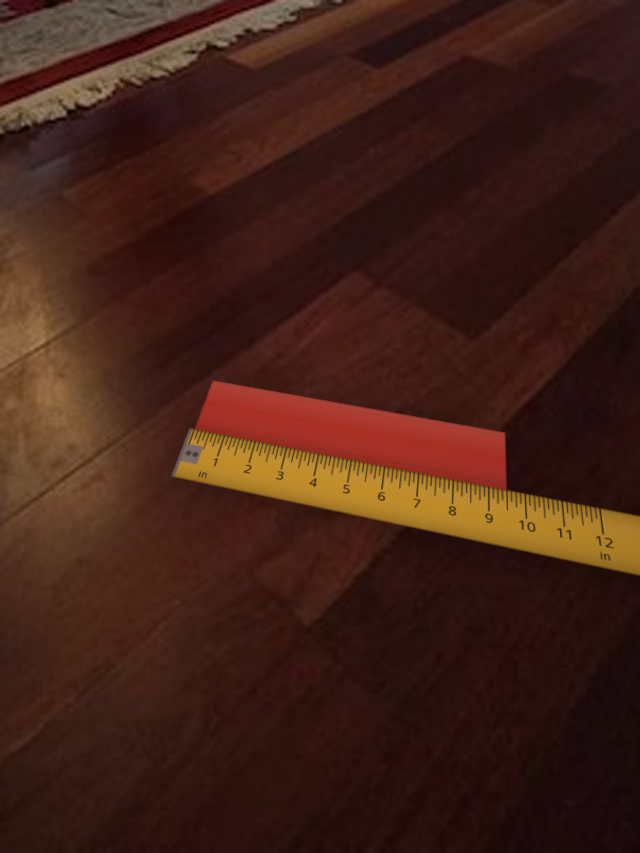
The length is 9.5,in
